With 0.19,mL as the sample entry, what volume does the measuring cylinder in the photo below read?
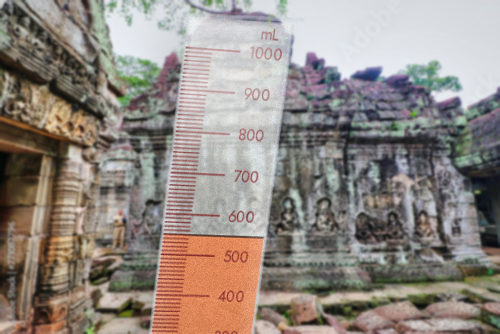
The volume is 550,mL
